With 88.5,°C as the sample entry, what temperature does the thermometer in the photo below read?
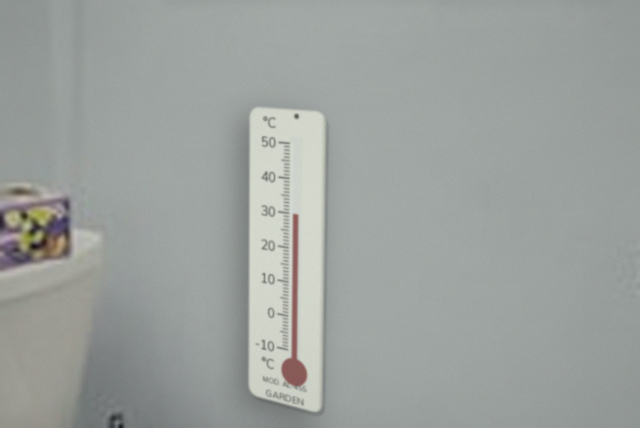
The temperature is 30,°C
